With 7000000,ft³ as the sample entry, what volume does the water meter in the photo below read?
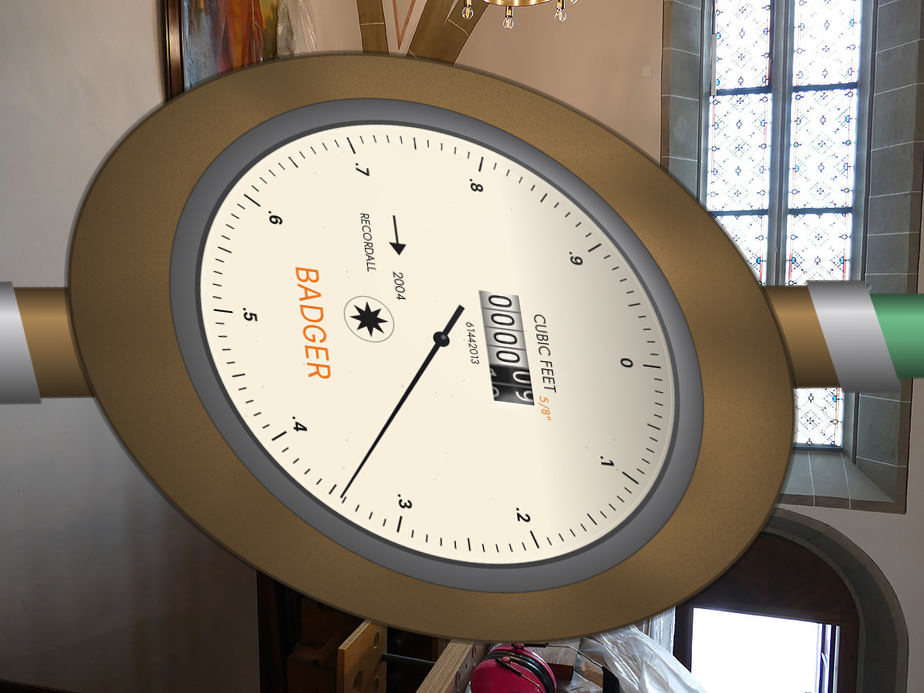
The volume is 9.34,ft³
